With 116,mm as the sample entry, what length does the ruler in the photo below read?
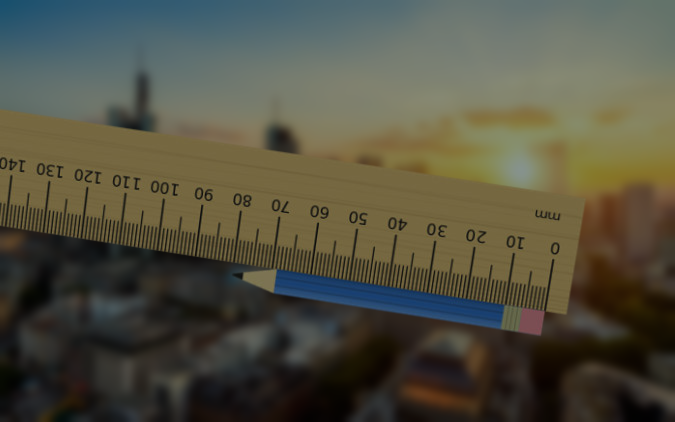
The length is 80,mm
